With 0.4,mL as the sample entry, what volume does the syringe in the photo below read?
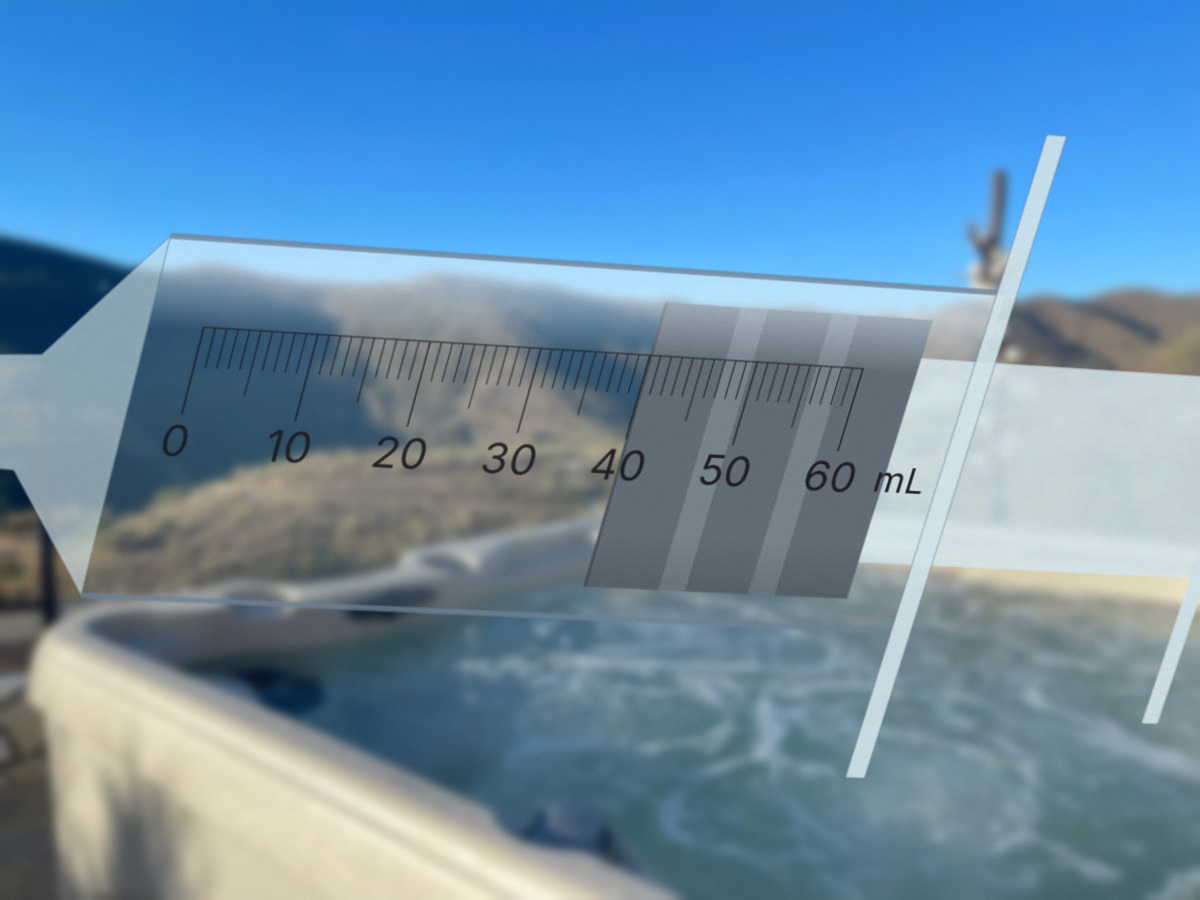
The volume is 40,mL
